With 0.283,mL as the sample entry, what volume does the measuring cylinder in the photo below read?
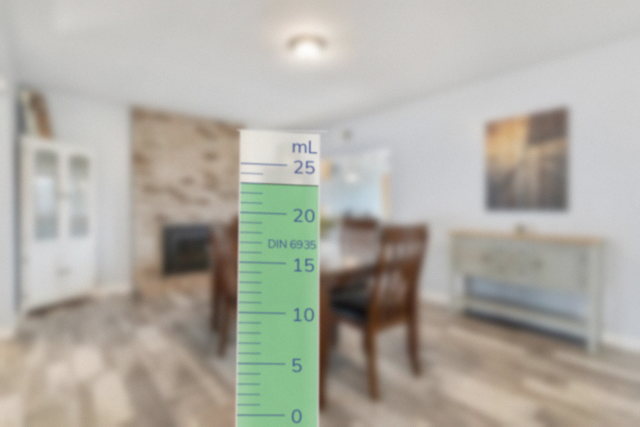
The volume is 23,mL
